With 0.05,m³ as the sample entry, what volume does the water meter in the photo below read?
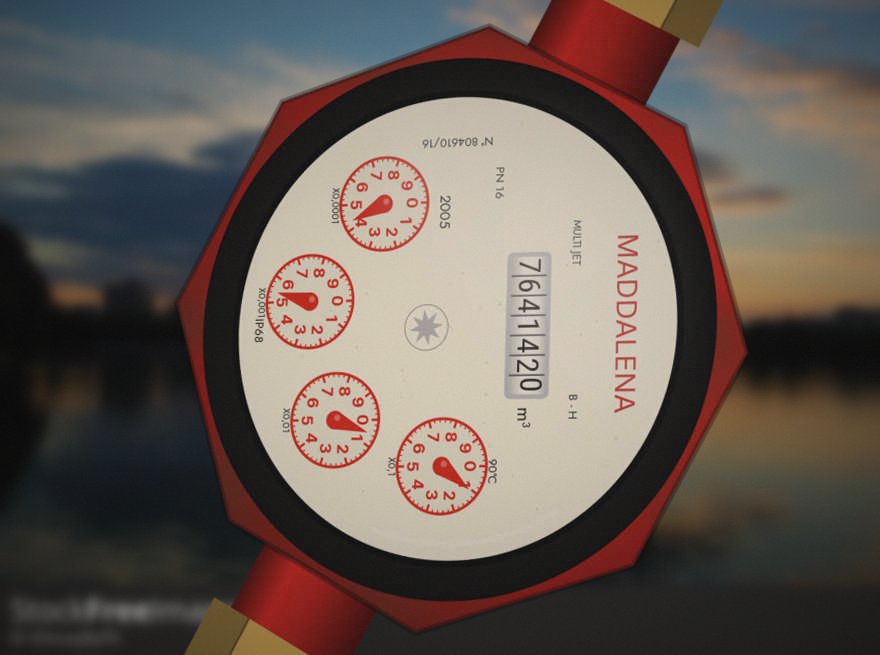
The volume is 7641420.1054,m³
